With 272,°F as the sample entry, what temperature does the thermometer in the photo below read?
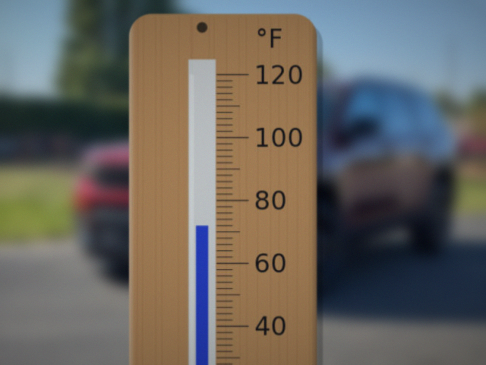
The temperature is 72,°F
